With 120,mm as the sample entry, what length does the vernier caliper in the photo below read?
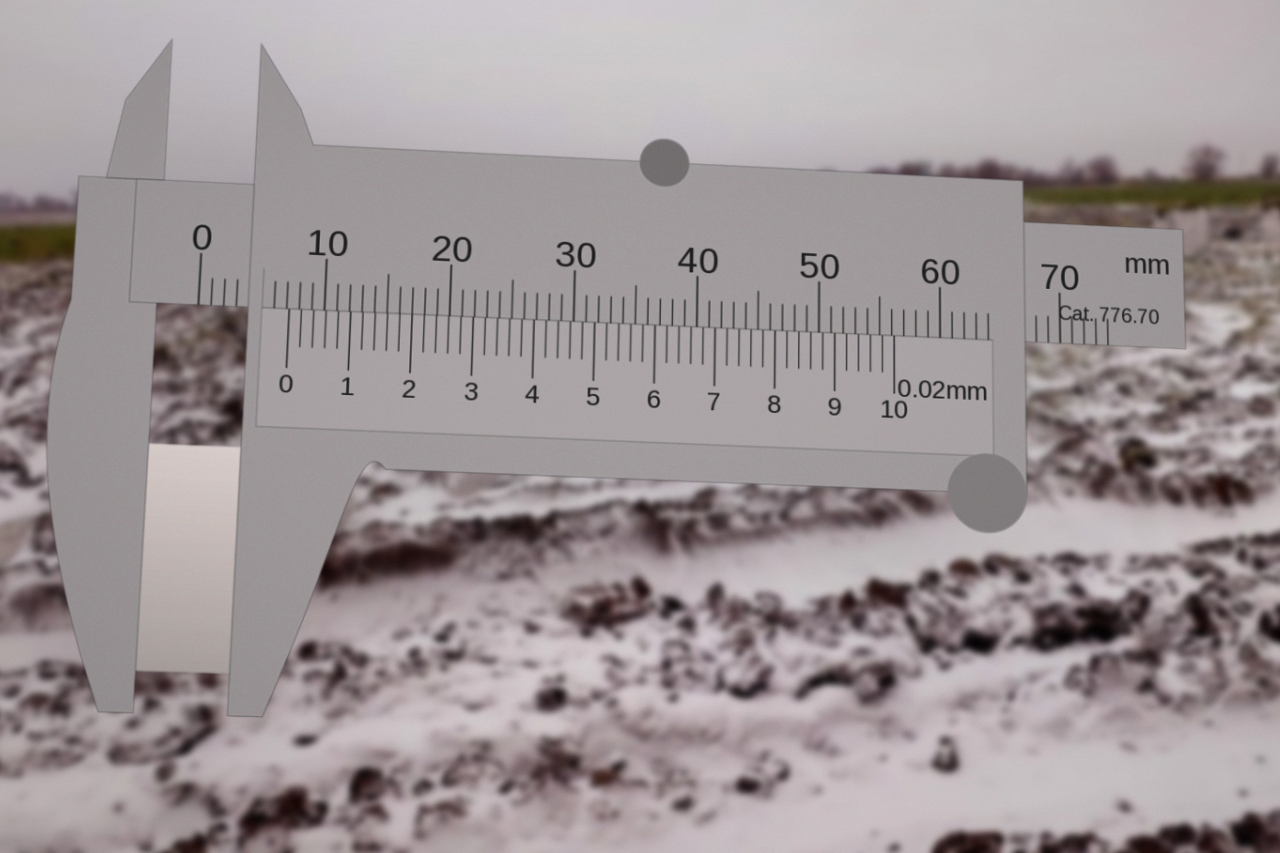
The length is 7.2,mm
